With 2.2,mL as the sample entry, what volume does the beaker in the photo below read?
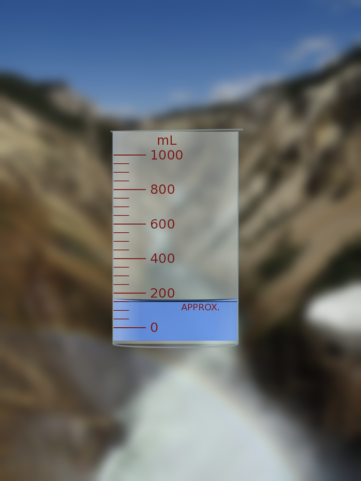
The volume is 150,mL
